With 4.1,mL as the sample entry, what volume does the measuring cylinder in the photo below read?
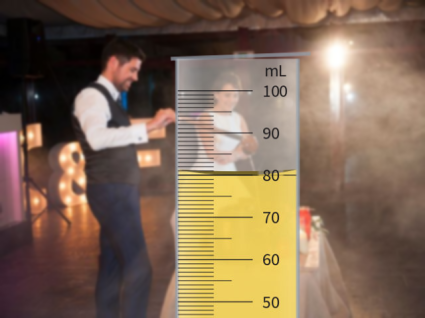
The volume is 80,mL
